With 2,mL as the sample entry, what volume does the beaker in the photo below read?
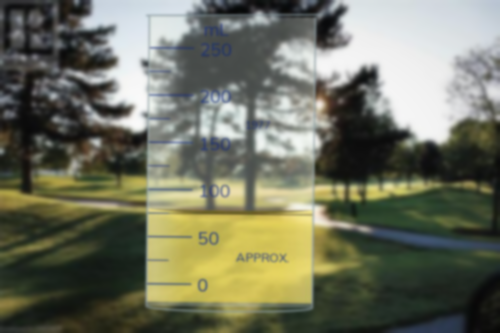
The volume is 75,mL
